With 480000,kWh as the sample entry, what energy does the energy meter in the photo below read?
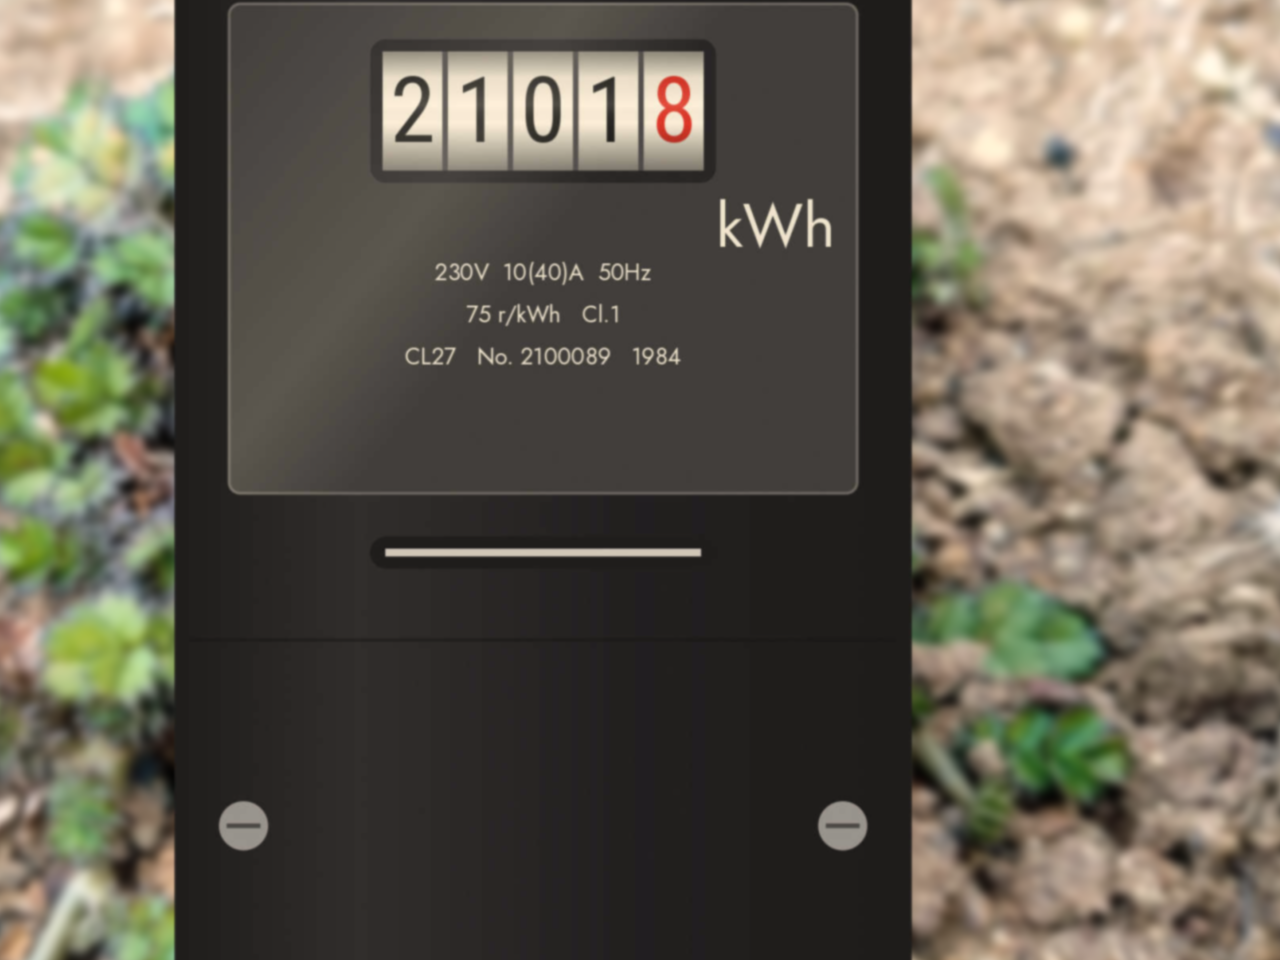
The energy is 2101.8,kWh
